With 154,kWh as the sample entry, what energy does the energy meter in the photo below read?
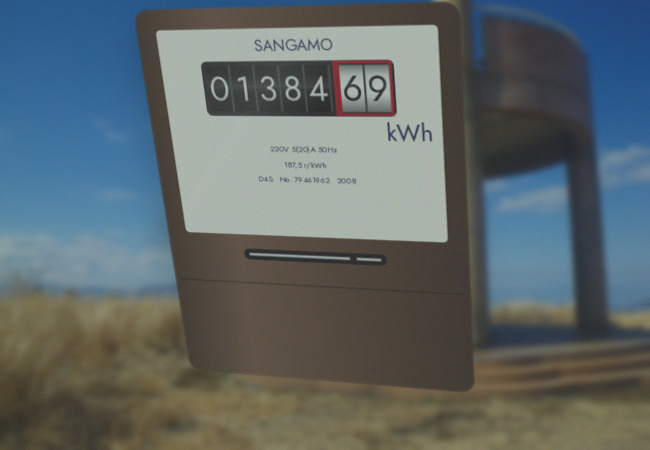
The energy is 1384.69,kWh
